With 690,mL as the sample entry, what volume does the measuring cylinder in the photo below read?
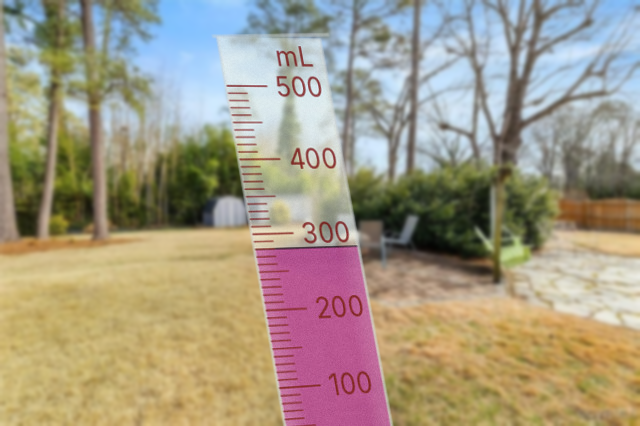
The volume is 280,mL
